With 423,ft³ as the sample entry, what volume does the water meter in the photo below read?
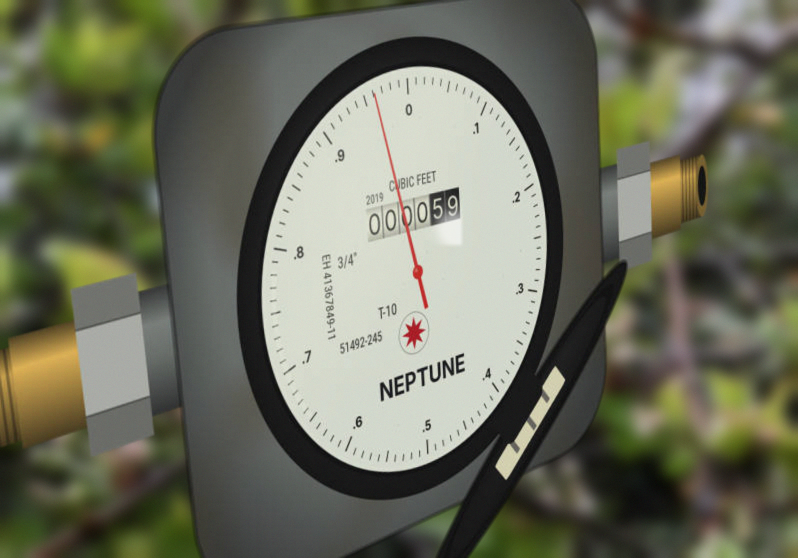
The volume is 58.96,ft³
